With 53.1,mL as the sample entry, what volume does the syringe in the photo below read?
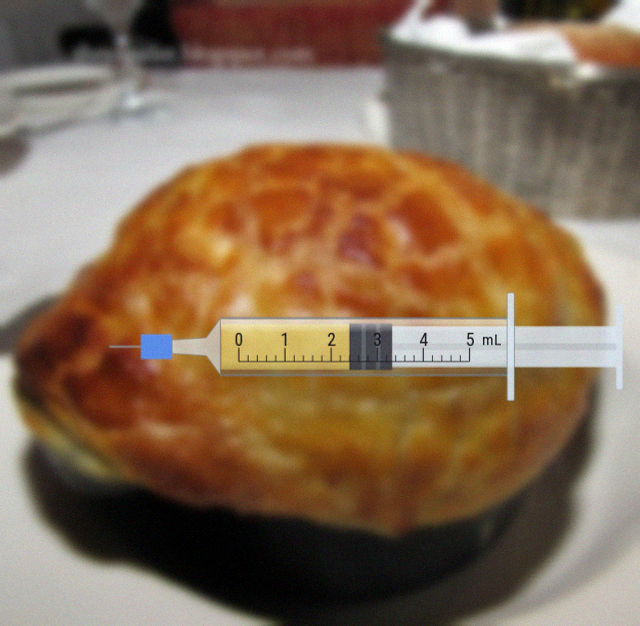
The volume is 2.4,mL
